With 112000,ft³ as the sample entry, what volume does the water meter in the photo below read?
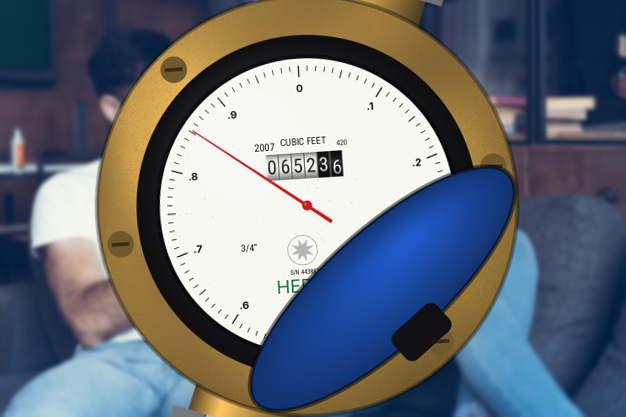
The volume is 65235.85,ft³
